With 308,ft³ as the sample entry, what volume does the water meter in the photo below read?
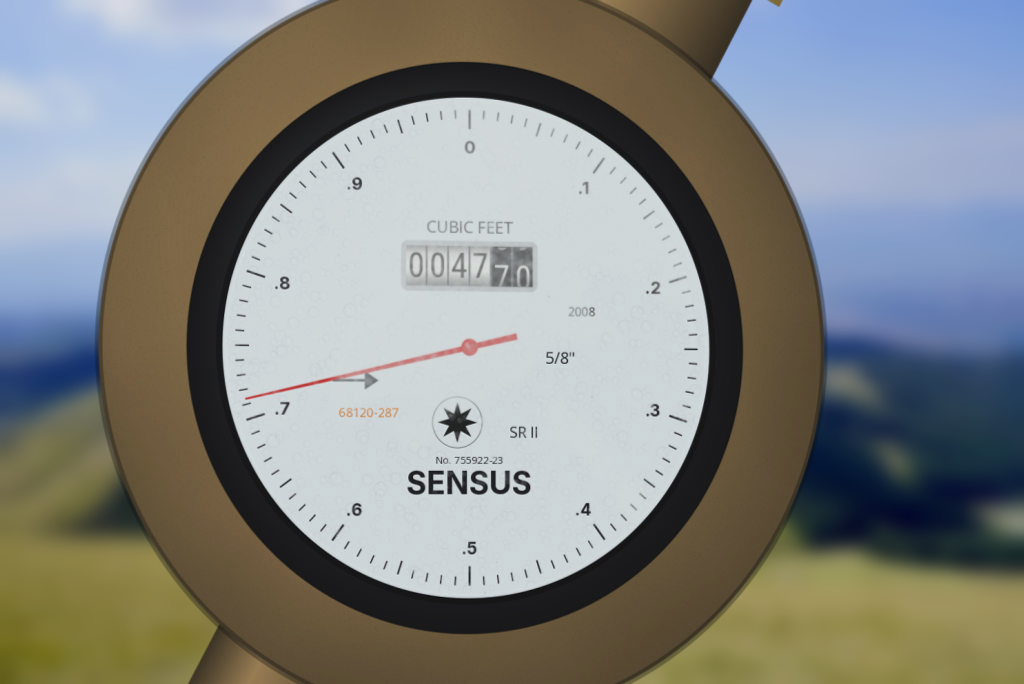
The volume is 4769.71,ft³
